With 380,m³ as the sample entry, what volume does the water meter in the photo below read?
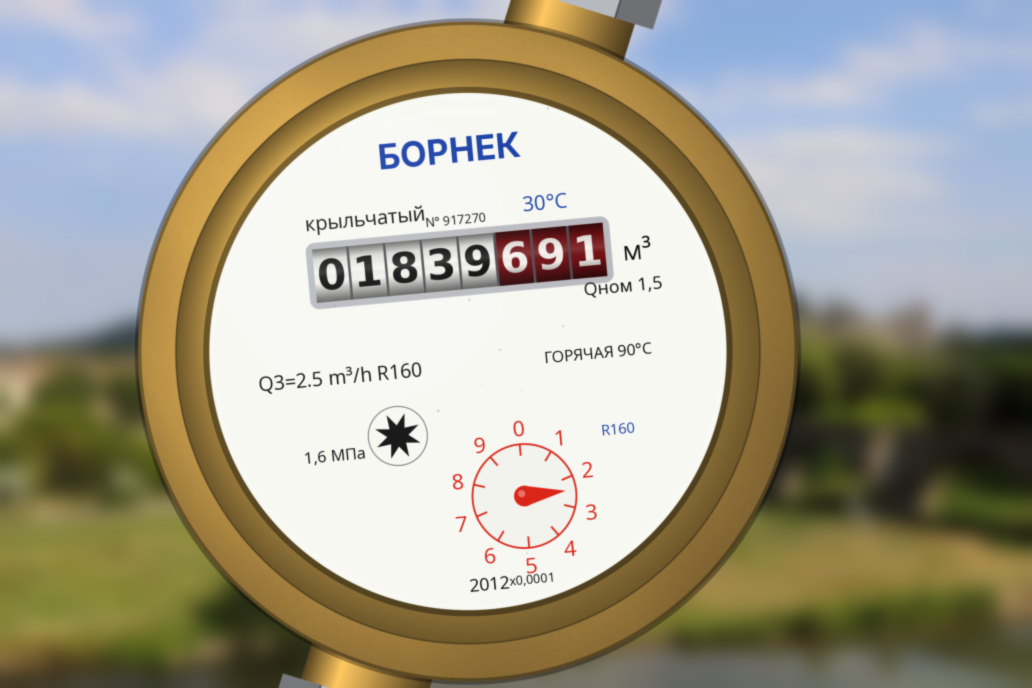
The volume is 1839.6912,m³
